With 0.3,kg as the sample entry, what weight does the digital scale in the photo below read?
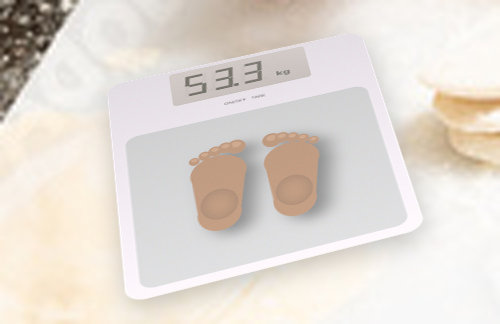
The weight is 53.3,kg
